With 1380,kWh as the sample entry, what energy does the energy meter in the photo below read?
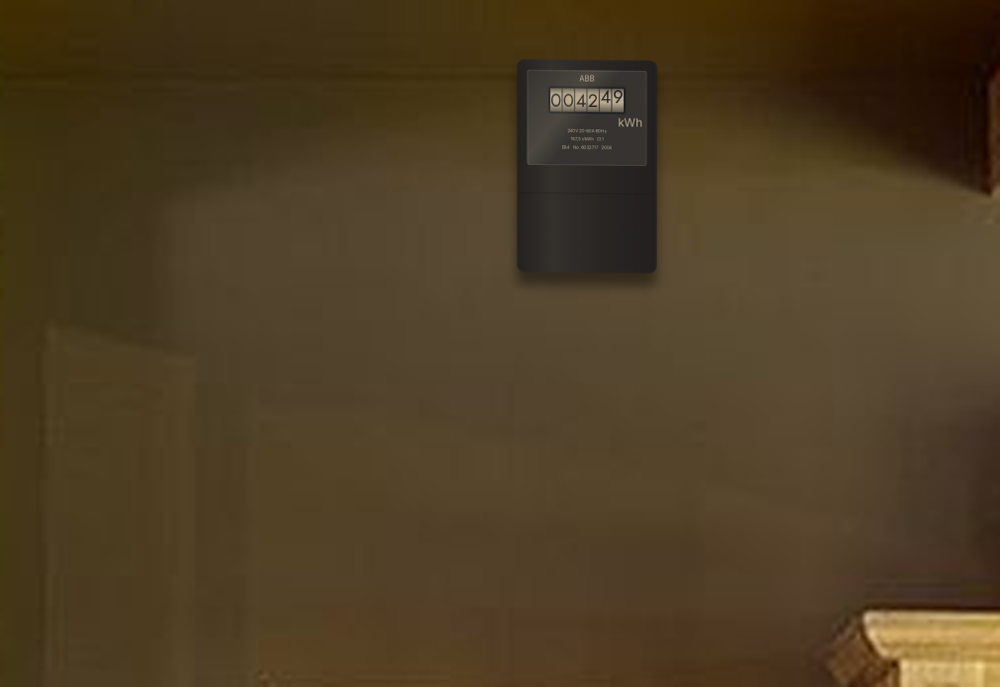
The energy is 4249,kWh
